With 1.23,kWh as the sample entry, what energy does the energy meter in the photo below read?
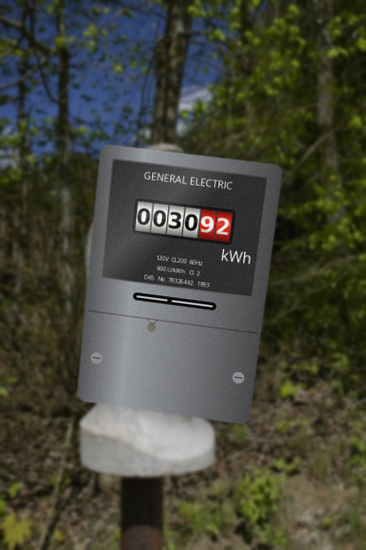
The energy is 30.92,kWh
